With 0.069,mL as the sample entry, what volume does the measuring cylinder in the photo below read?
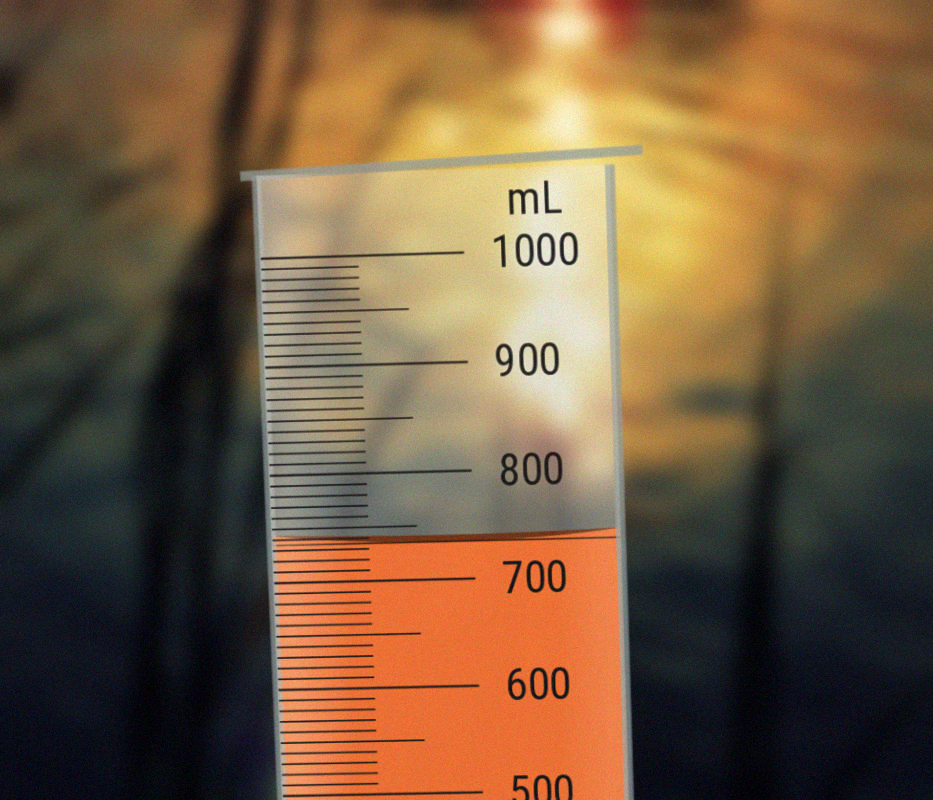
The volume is 735,mL
